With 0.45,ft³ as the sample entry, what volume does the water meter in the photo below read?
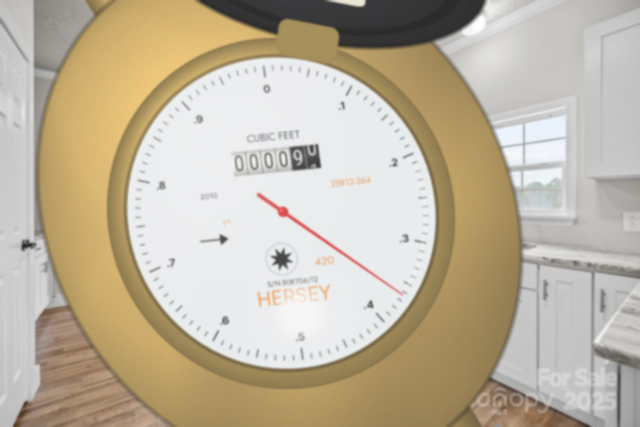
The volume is 90.36,ft³
